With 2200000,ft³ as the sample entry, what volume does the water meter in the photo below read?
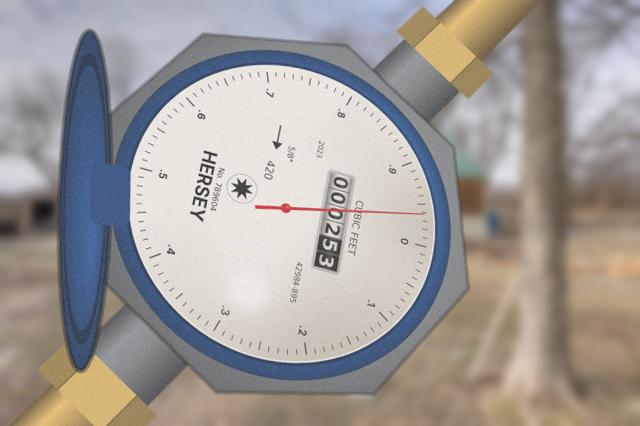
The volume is 252.96,ft³
